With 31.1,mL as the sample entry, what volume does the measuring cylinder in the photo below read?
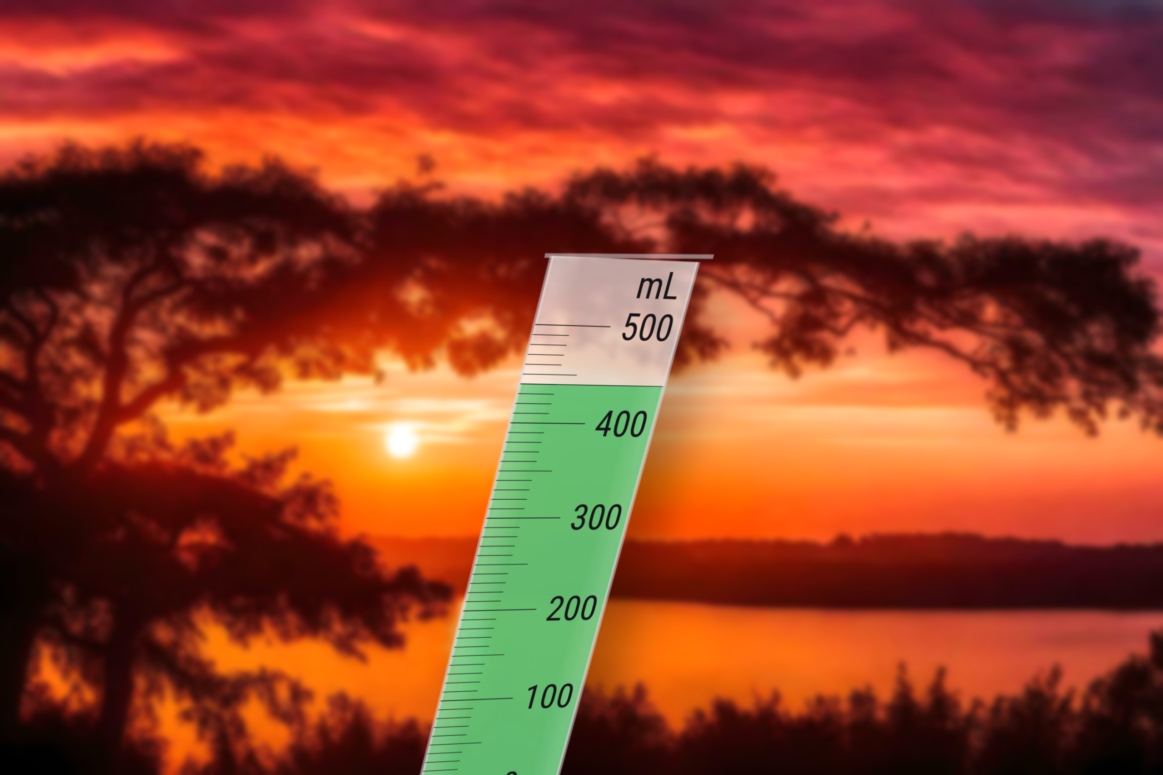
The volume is 440,mL
